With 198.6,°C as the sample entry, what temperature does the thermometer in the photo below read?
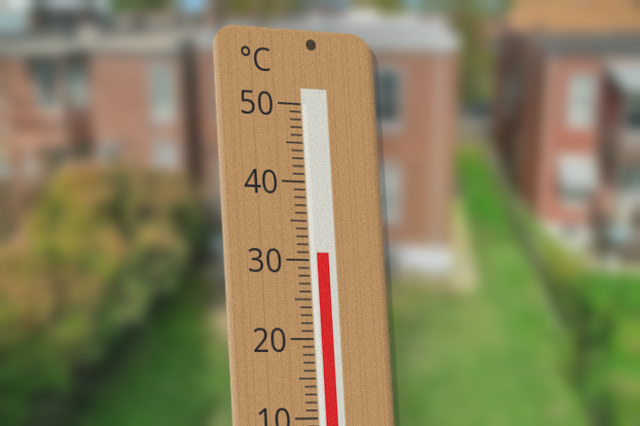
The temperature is 31,°C
